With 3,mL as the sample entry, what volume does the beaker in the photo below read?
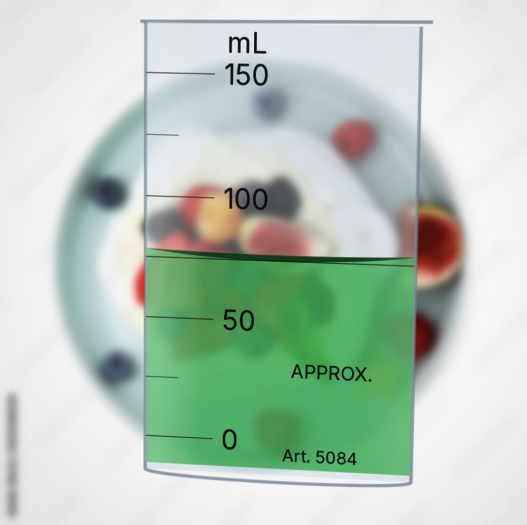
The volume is 75,mL
